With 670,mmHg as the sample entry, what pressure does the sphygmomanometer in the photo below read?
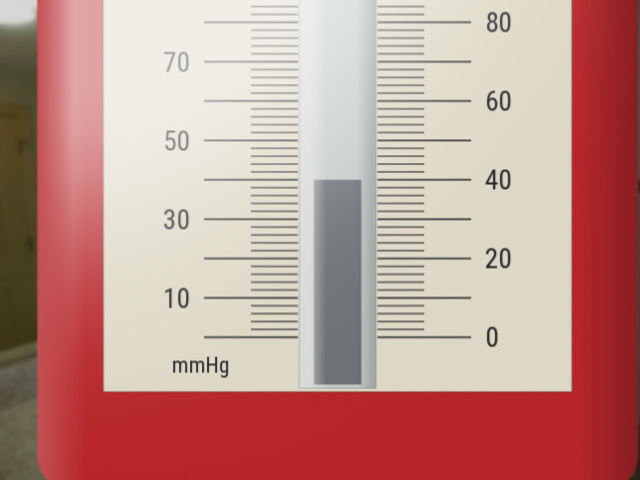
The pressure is 40,mmHg
